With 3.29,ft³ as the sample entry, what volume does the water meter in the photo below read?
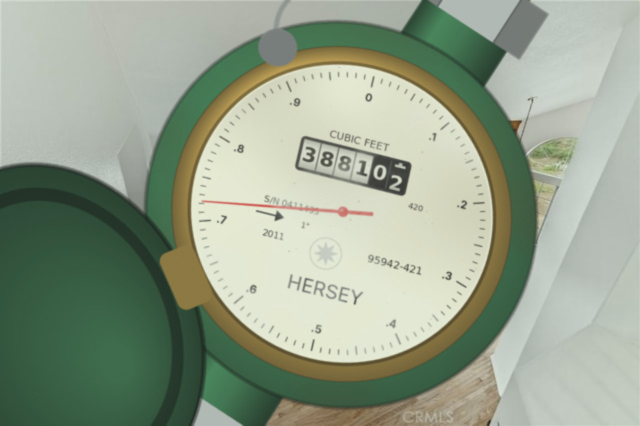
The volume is 388101.72,ft³
